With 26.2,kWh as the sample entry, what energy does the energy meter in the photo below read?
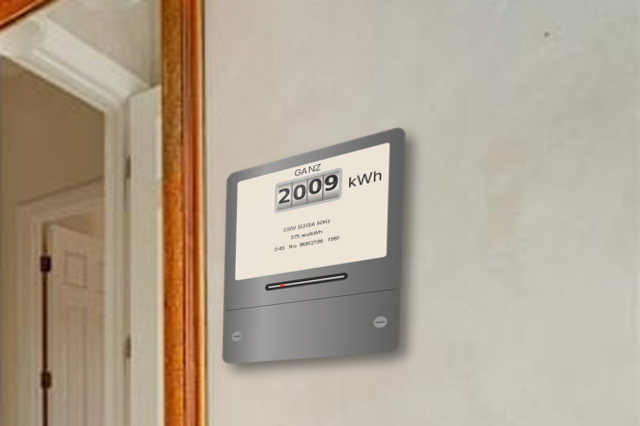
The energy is 2009,kWh
